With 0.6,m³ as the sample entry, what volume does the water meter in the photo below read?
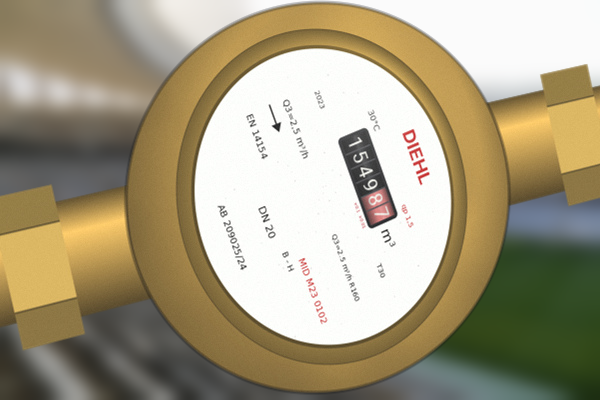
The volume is 1549.87,m³
